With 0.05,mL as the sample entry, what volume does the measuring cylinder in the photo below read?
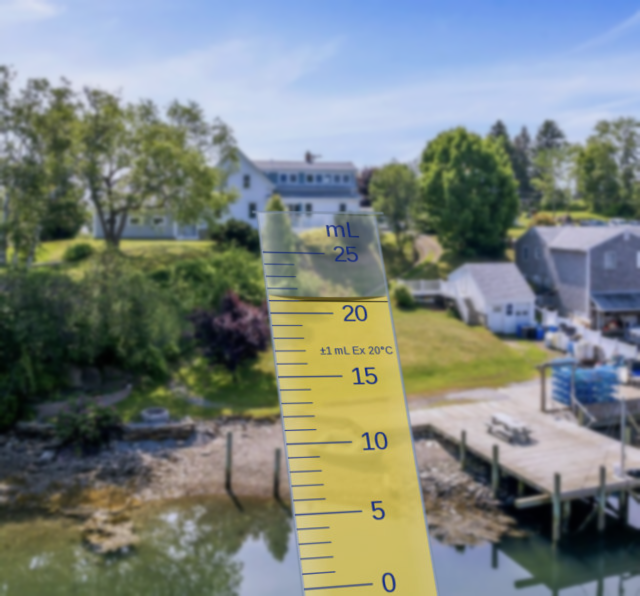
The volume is 21,mL
